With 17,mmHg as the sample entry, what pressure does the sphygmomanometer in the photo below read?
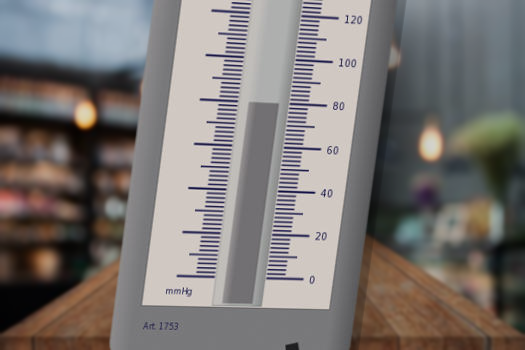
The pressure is 80,mmHg
